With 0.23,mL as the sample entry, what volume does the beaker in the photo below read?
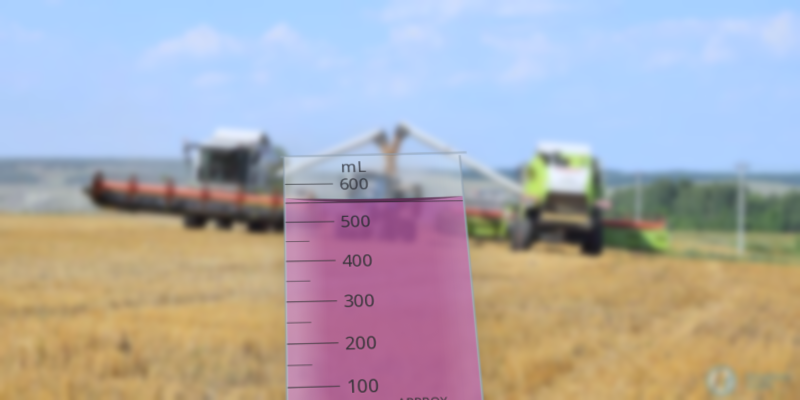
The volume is 550,mL
